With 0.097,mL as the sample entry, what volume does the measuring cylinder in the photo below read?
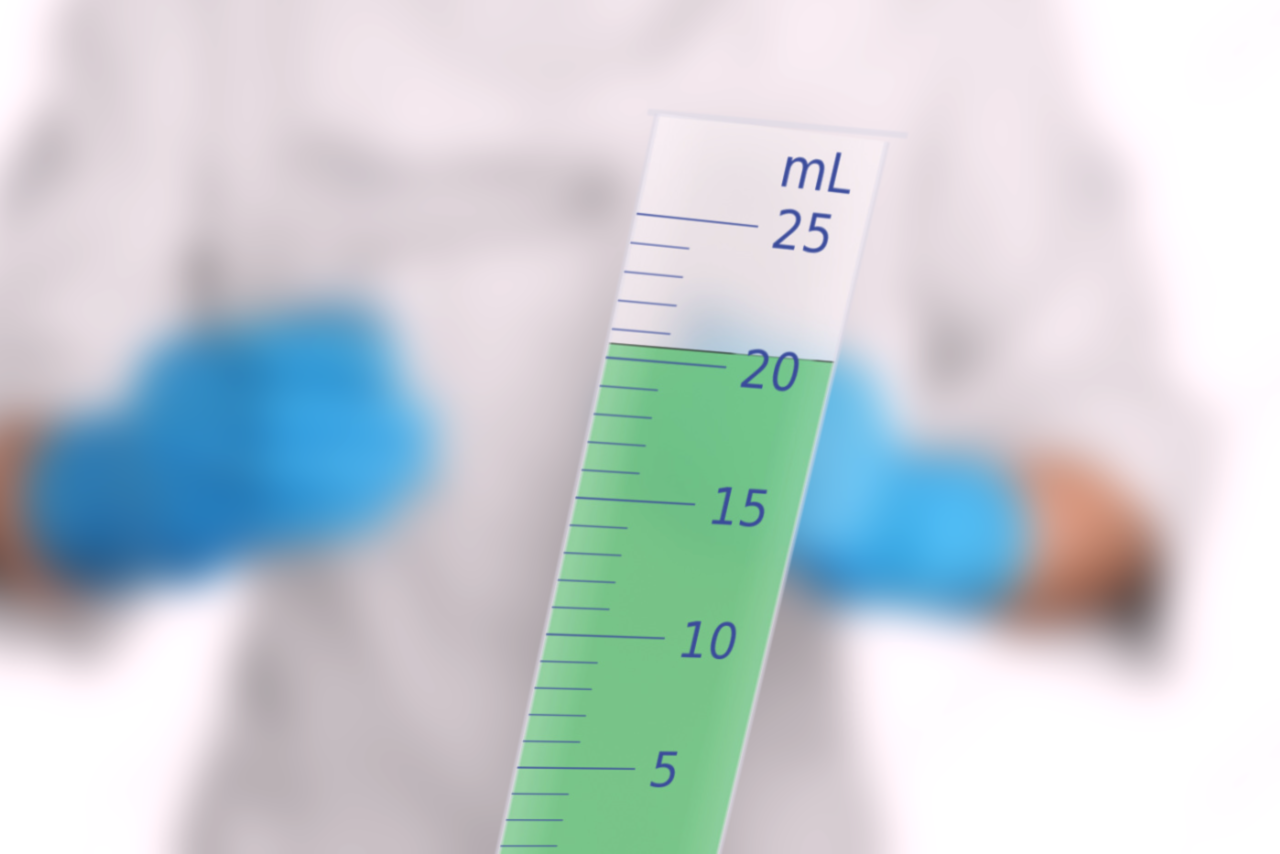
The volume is 20.5,mL
